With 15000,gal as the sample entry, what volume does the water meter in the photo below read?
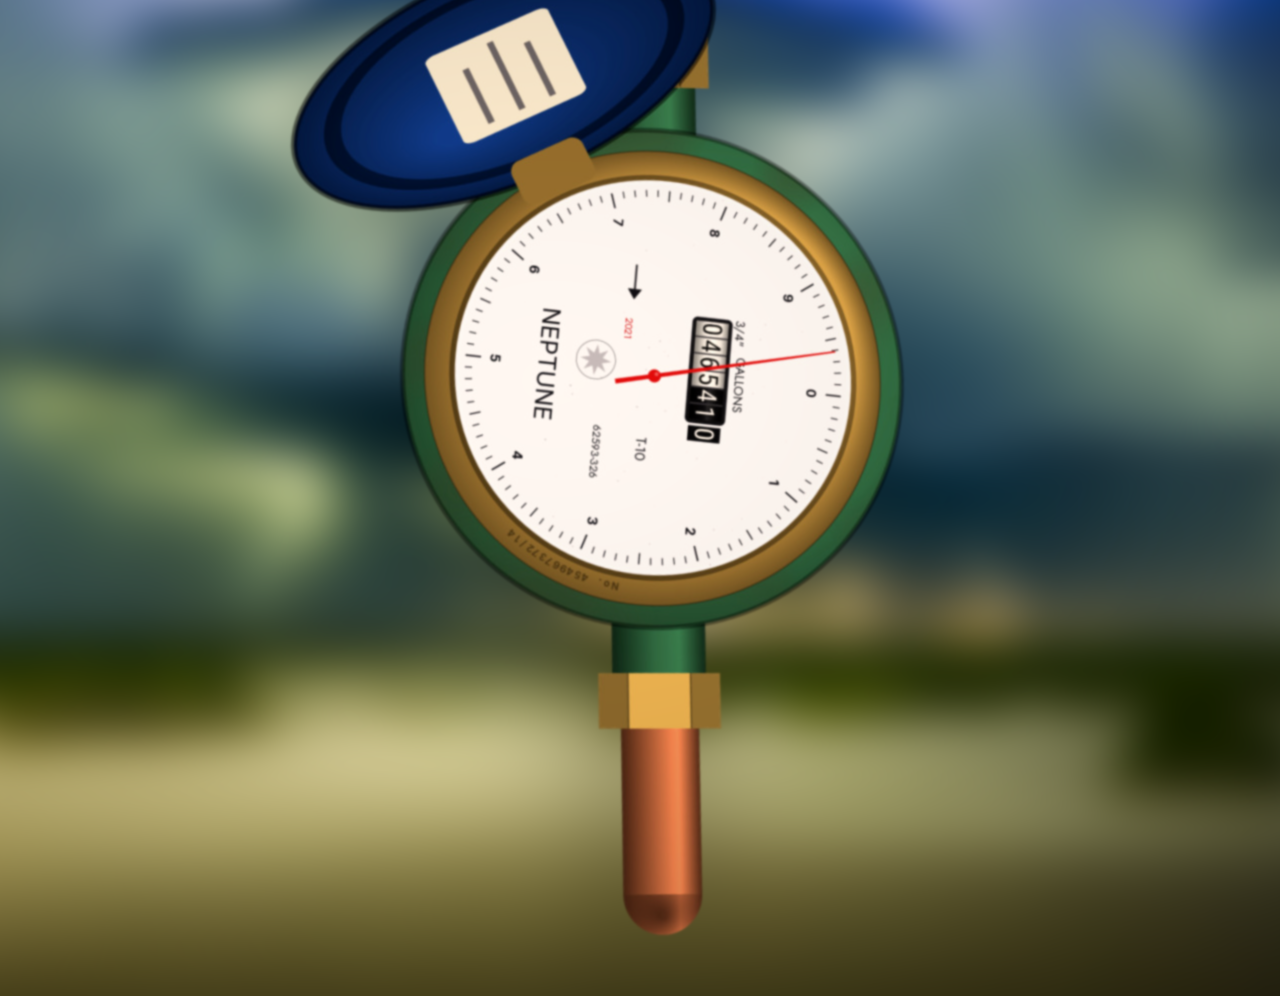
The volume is 465409.6,gal
